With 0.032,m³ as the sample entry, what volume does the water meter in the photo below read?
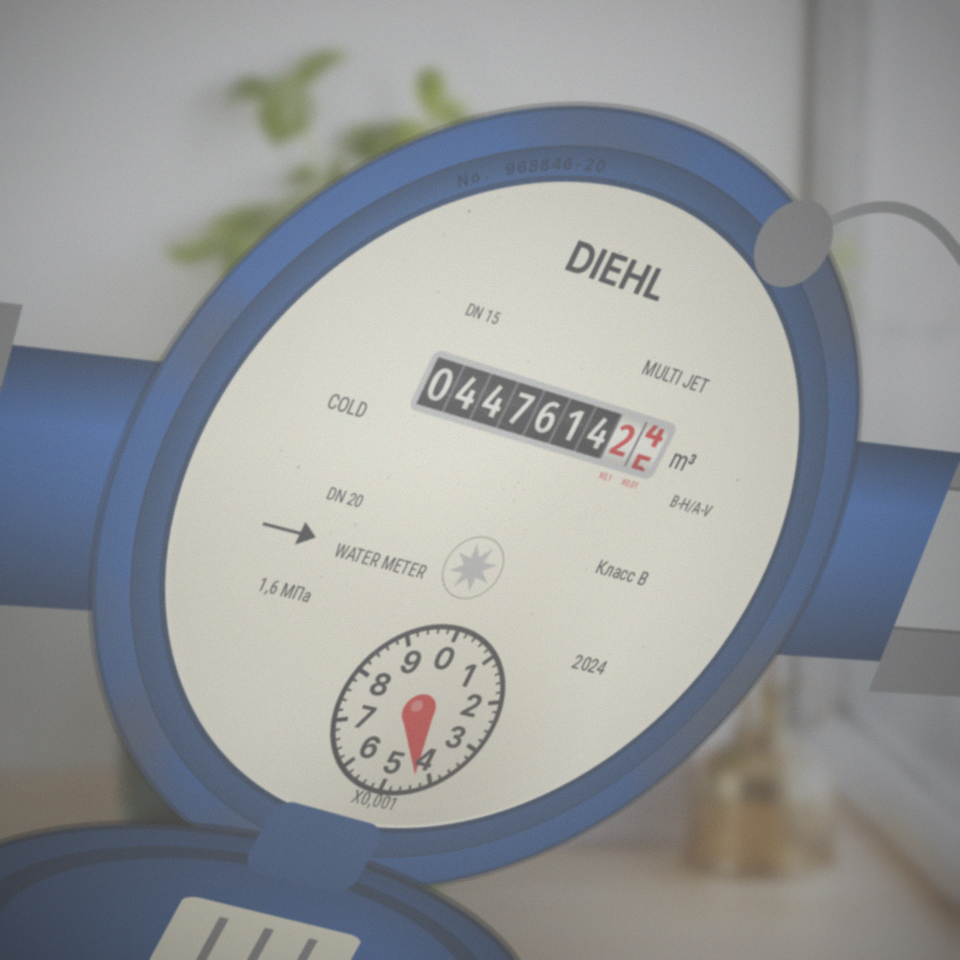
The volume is 447614.244,m³
